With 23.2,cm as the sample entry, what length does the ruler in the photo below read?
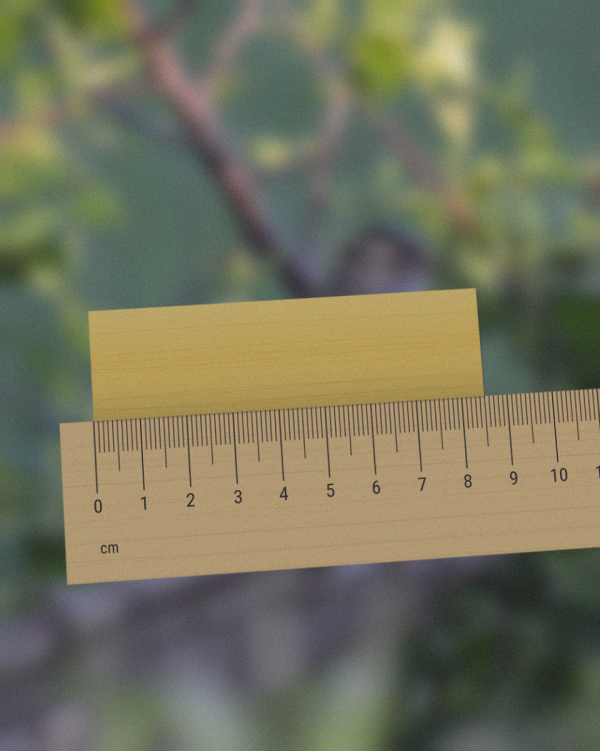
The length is 8.5,cm
